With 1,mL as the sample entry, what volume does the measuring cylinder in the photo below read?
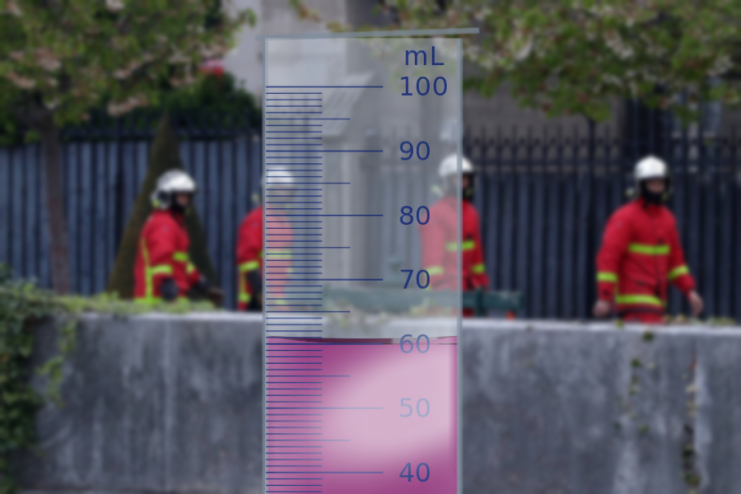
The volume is 60,mL
